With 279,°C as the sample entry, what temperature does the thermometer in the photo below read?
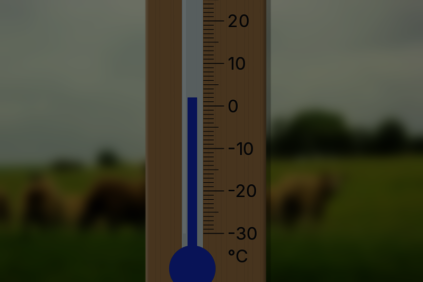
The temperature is 2,°C
